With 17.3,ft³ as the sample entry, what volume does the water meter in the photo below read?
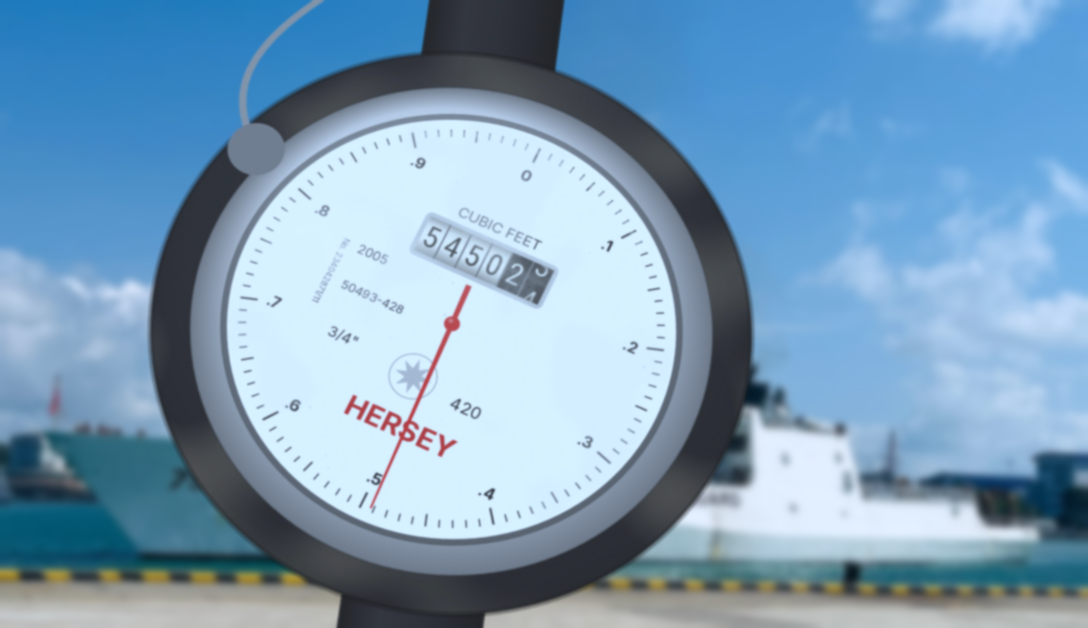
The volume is 545023.49,ft³
